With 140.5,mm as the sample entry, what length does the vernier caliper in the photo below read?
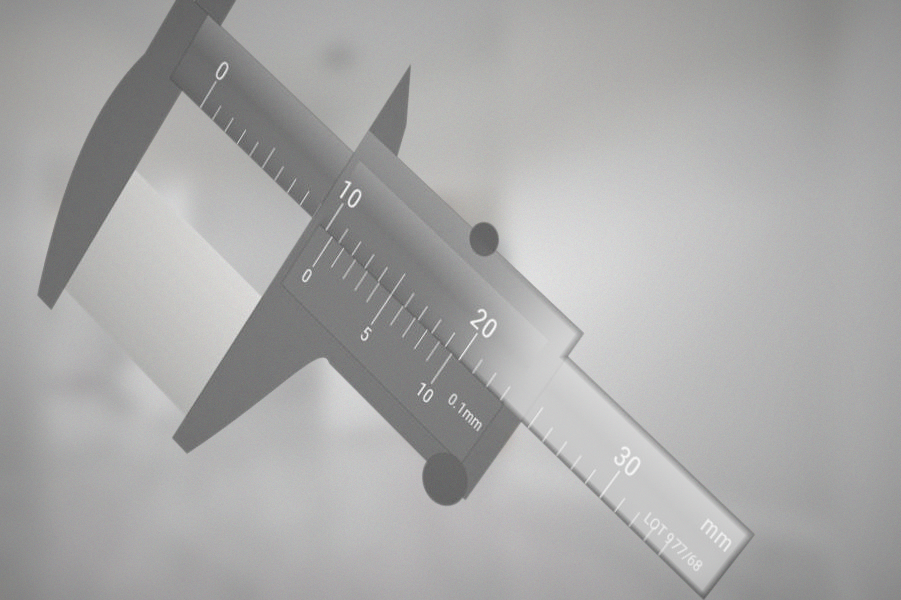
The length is 10.5,mm
